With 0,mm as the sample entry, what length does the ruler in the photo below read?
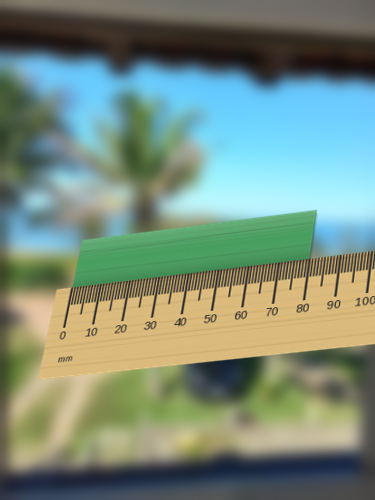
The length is 80,mm
